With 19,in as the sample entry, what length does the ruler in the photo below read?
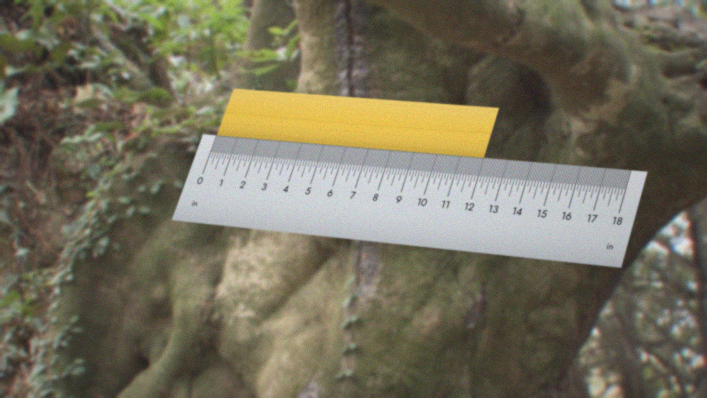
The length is 12,in
